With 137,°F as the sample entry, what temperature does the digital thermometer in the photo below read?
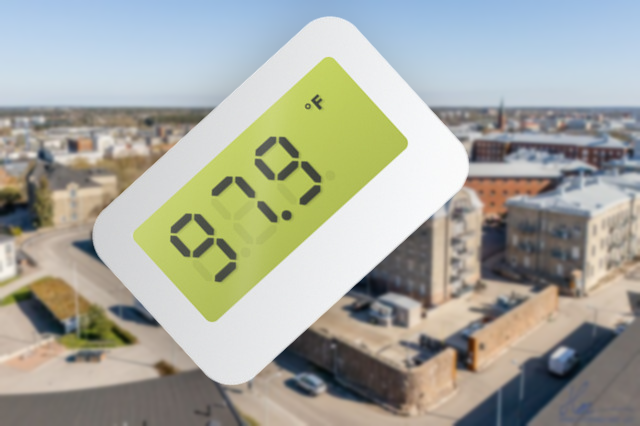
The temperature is 97.9,°F
